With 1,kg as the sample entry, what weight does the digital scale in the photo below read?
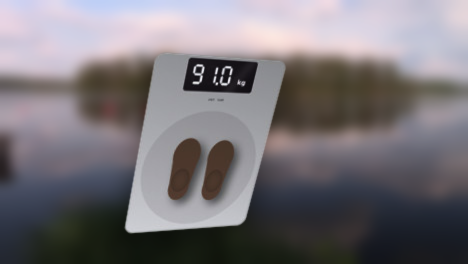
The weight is 91.0,kg
